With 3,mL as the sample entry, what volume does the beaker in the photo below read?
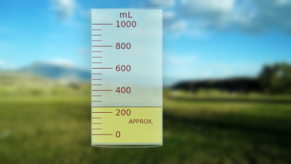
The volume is 250,mL
